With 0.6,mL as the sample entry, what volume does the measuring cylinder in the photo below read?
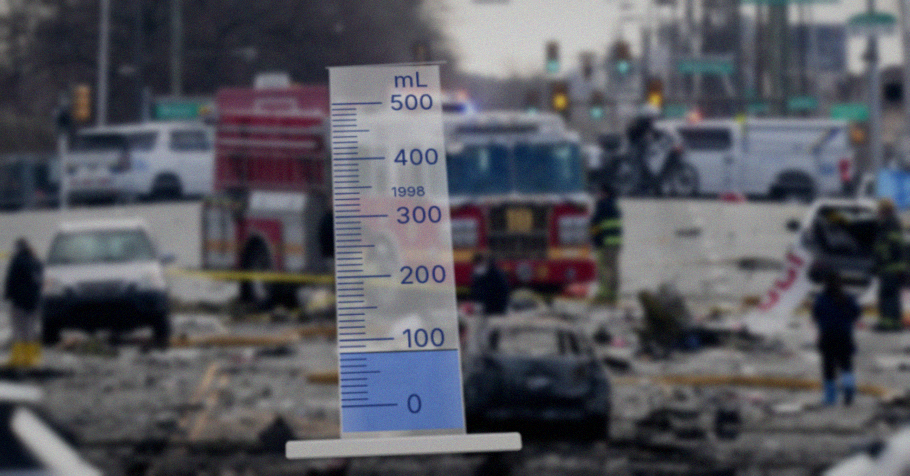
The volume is 80,mL
